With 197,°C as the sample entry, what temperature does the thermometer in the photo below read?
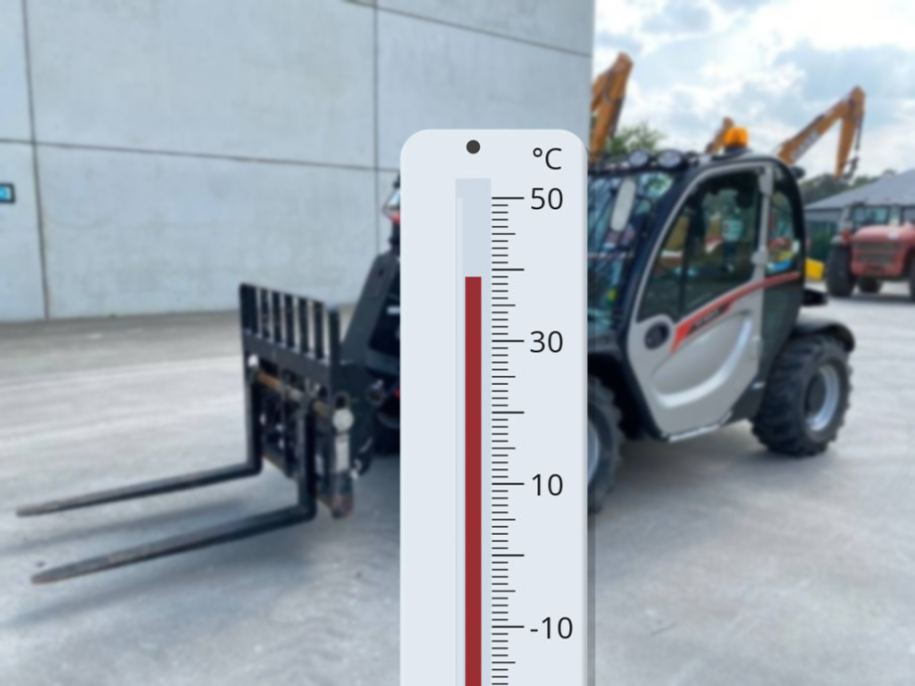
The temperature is 39,°C
